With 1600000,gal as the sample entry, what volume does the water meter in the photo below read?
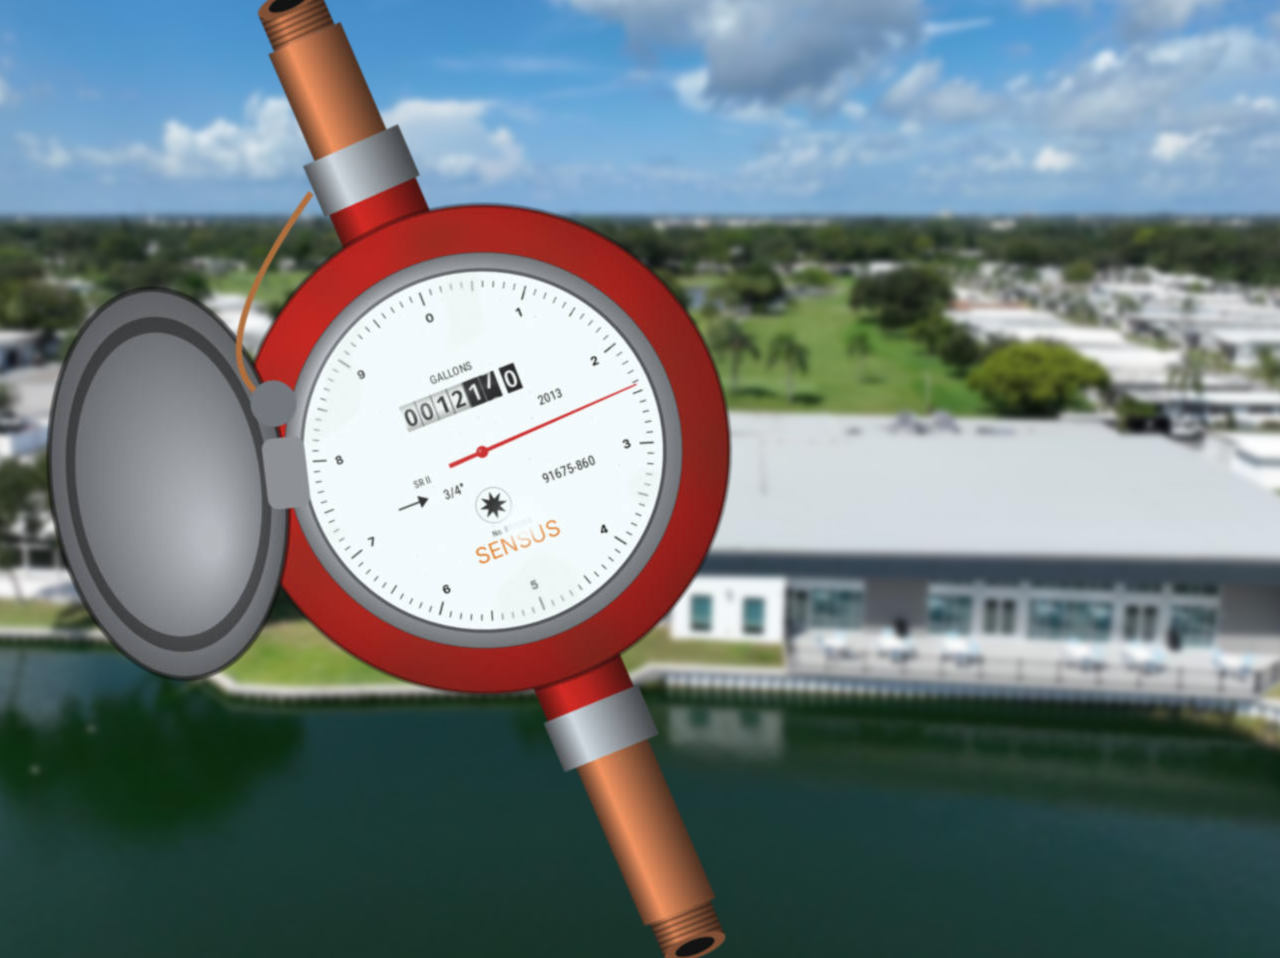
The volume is 12172.4,gal
